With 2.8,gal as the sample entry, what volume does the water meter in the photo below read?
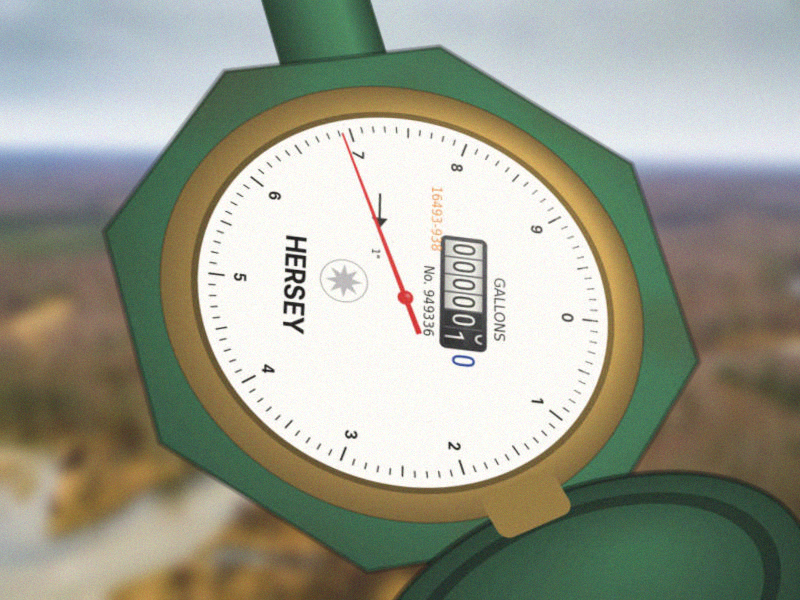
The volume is 6.9,gal
